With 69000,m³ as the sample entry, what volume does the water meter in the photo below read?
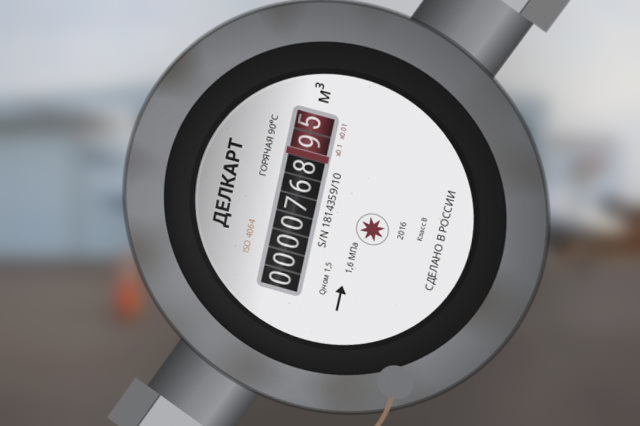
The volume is 768.95,m³
